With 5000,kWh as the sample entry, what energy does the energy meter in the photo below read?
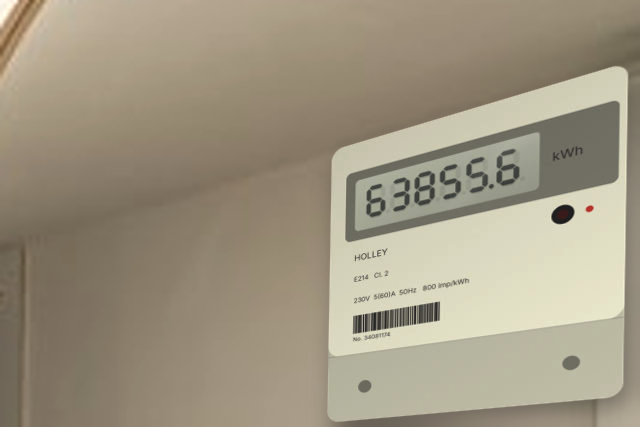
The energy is 63855.6,kWh
